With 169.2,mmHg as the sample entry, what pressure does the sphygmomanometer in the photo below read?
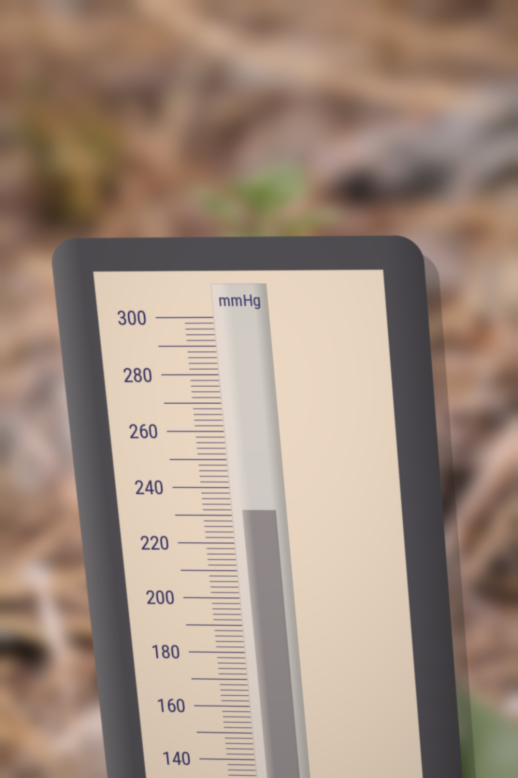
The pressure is 232,mmHg
